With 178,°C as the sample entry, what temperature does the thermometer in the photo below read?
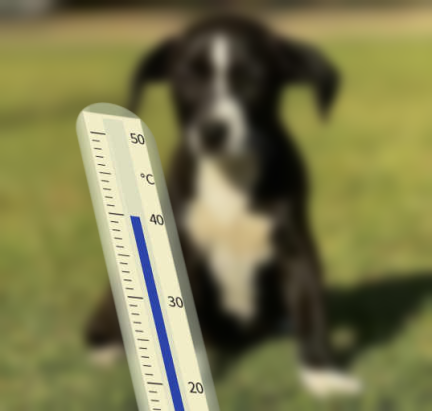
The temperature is 40,°C
